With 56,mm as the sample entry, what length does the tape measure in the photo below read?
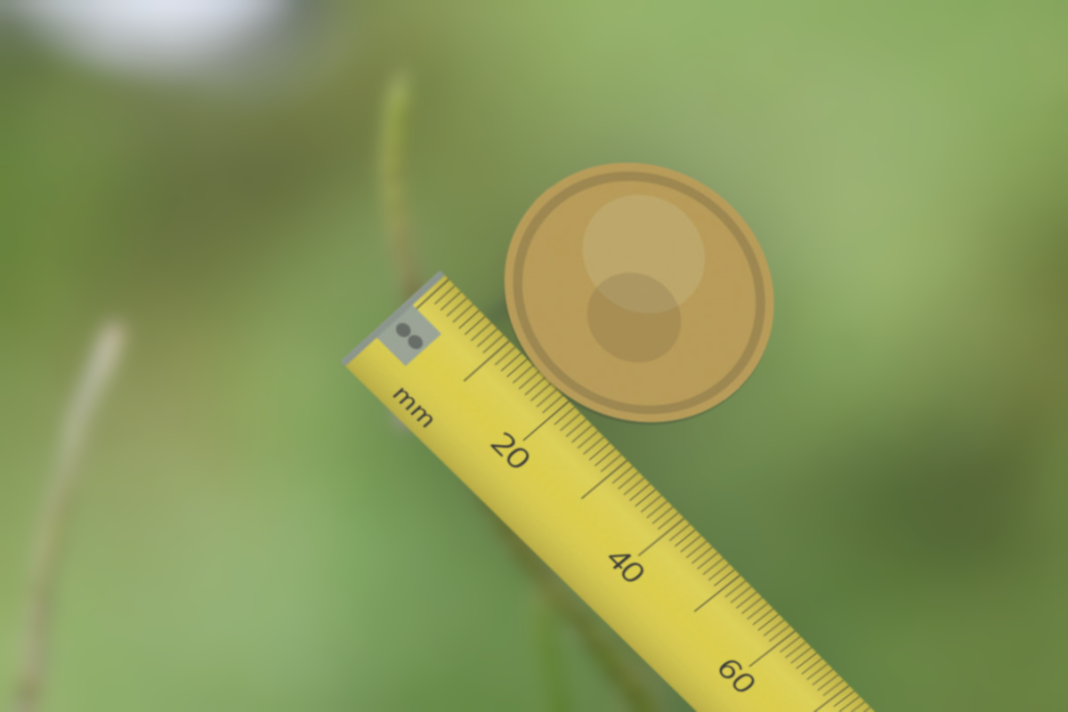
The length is 32,mm
